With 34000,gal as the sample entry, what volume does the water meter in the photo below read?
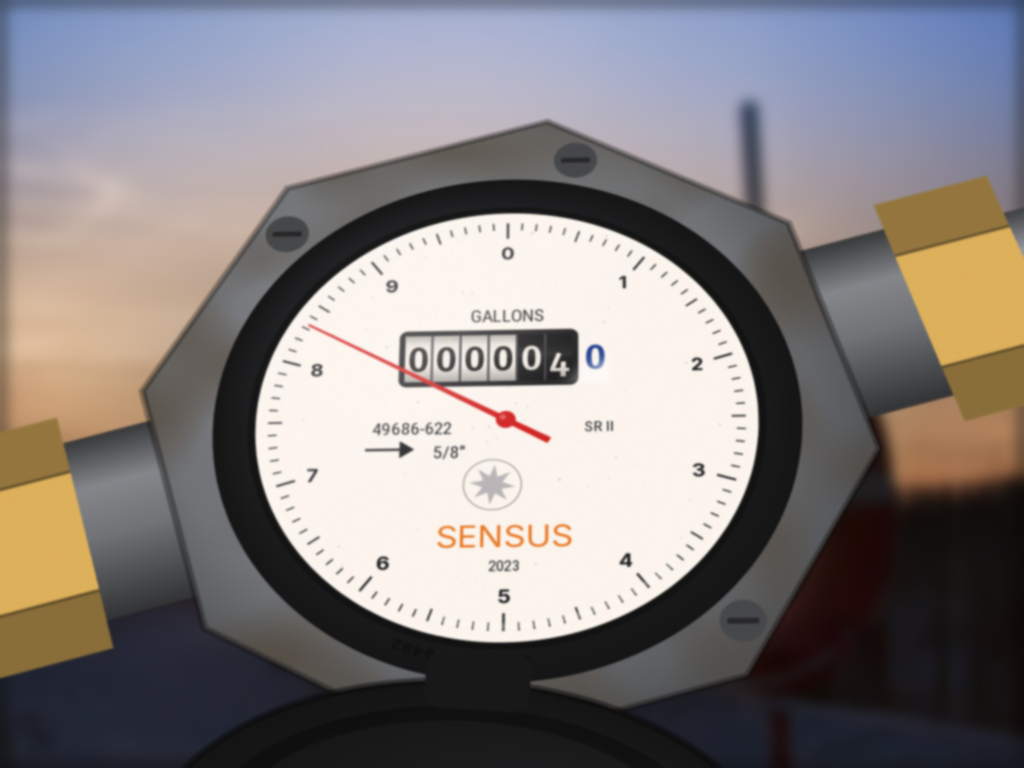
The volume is 38.3,gal
